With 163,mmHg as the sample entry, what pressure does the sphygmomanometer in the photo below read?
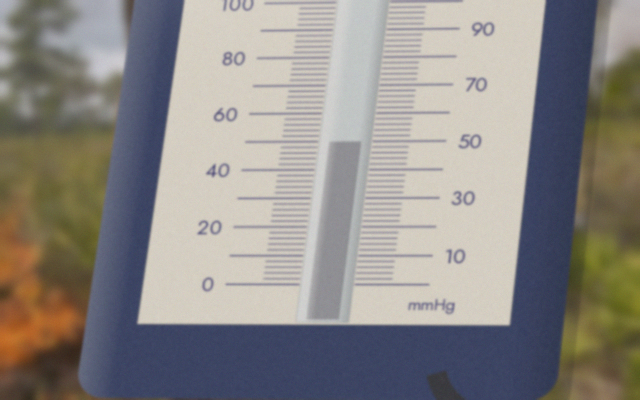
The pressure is 50,mmHg
